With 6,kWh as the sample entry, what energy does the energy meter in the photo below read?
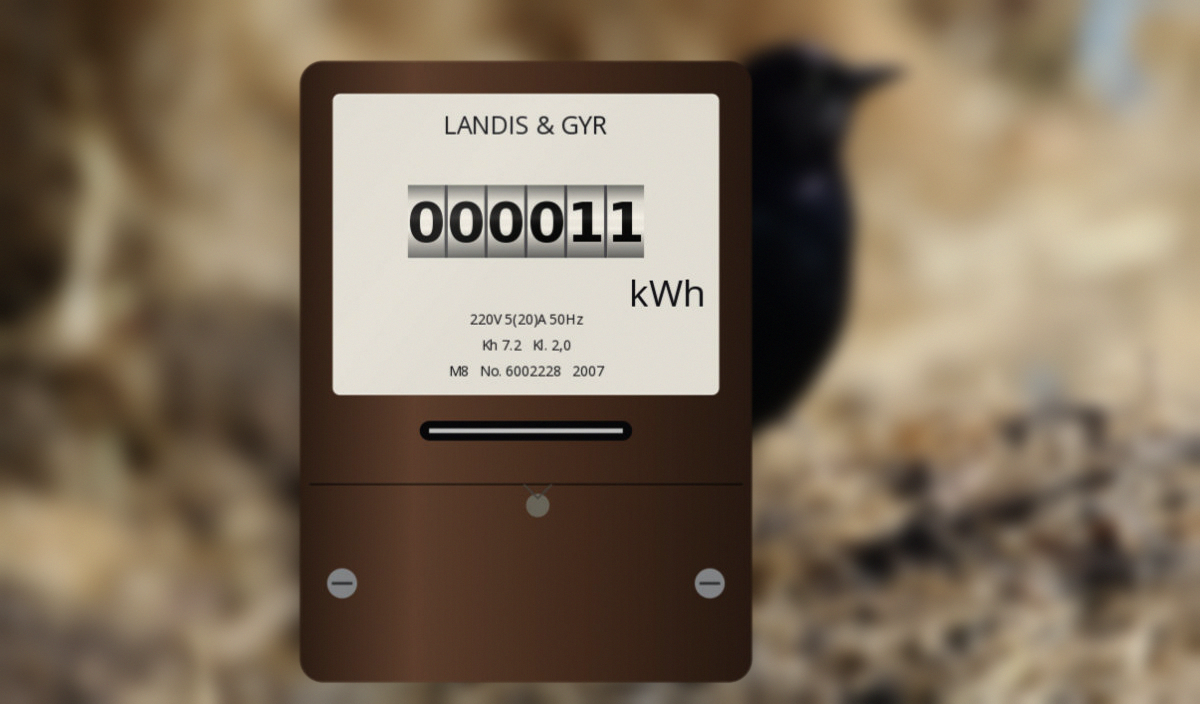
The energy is 11,kWh
